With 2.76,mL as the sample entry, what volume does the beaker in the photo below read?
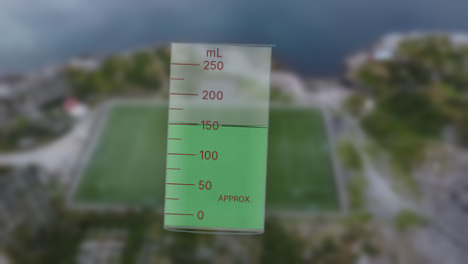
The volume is 150,mL
